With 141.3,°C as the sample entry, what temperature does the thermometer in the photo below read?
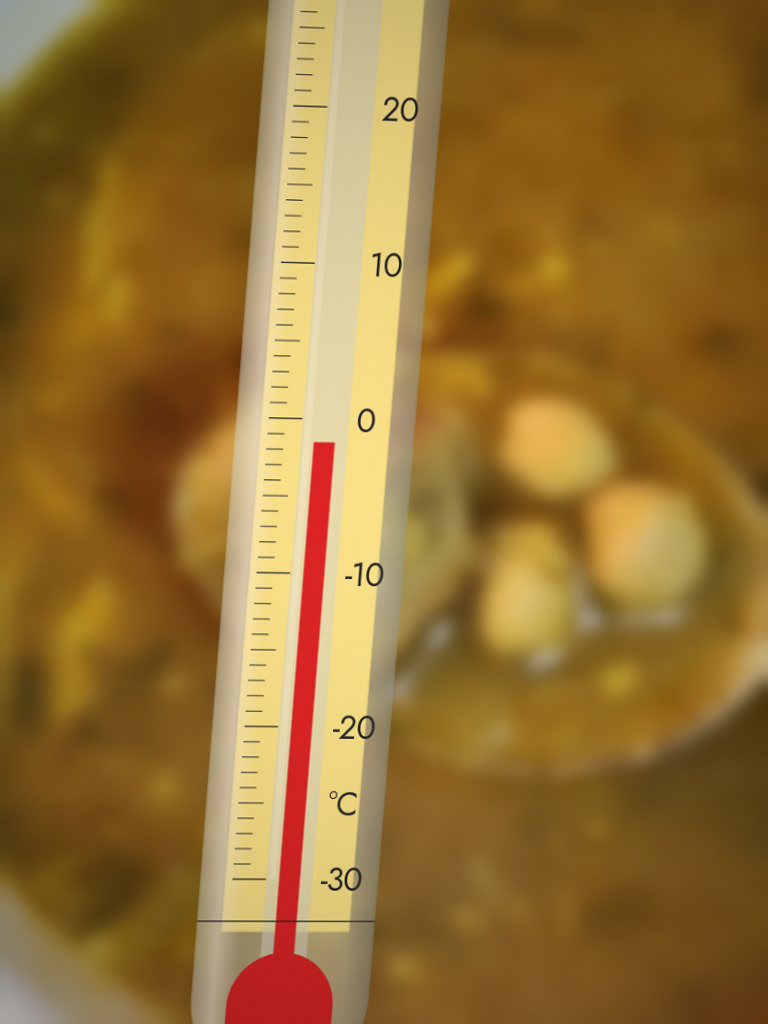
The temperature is -1.5,°C
